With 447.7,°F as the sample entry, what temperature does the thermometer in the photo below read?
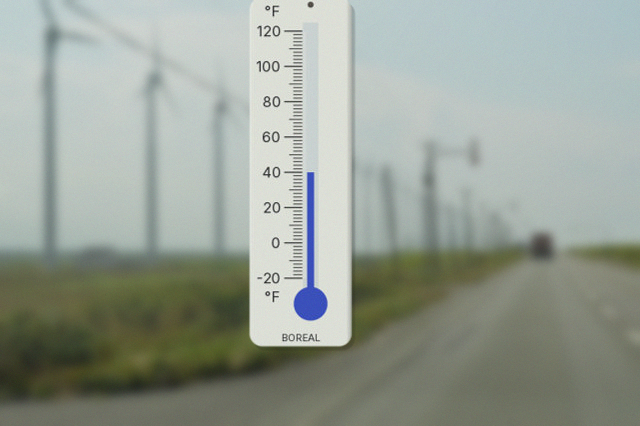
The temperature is 40,°F
